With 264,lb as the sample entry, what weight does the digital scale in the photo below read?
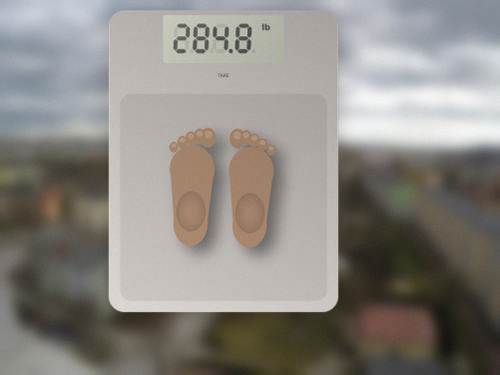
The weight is 284.8,lb
